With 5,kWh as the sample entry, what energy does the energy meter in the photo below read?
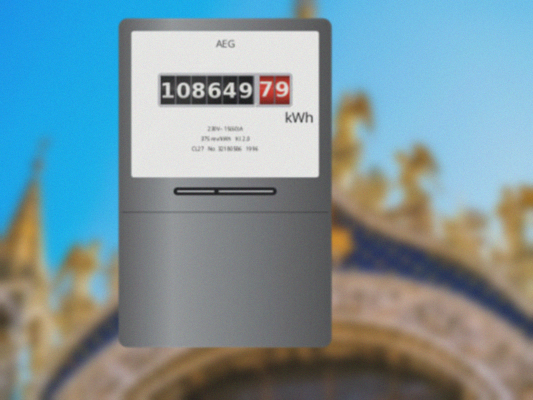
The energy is 108649.79,kWh
